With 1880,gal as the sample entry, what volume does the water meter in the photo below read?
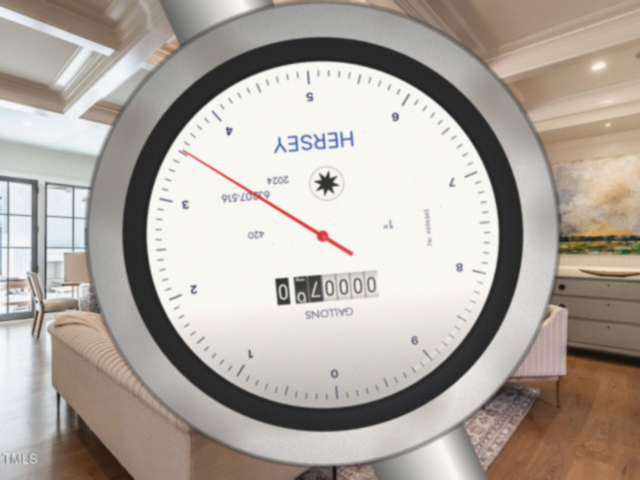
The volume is 763.5,gal
